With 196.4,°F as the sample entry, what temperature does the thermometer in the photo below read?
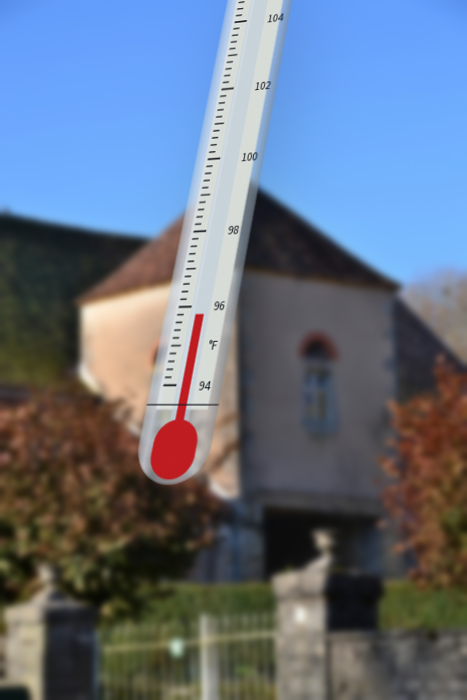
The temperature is 95.8,°F
